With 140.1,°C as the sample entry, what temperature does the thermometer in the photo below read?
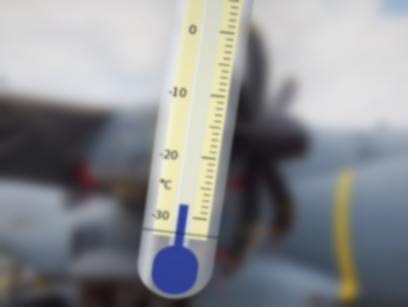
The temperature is -28,°C
